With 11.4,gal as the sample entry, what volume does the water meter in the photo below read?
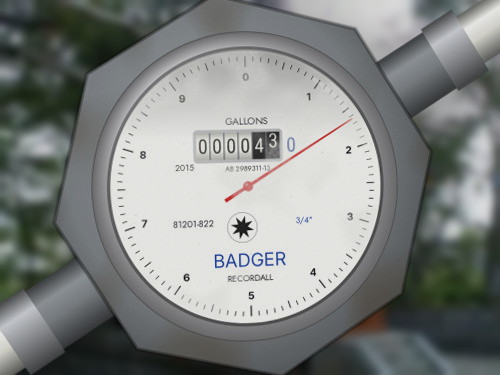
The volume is 431.6,gal
